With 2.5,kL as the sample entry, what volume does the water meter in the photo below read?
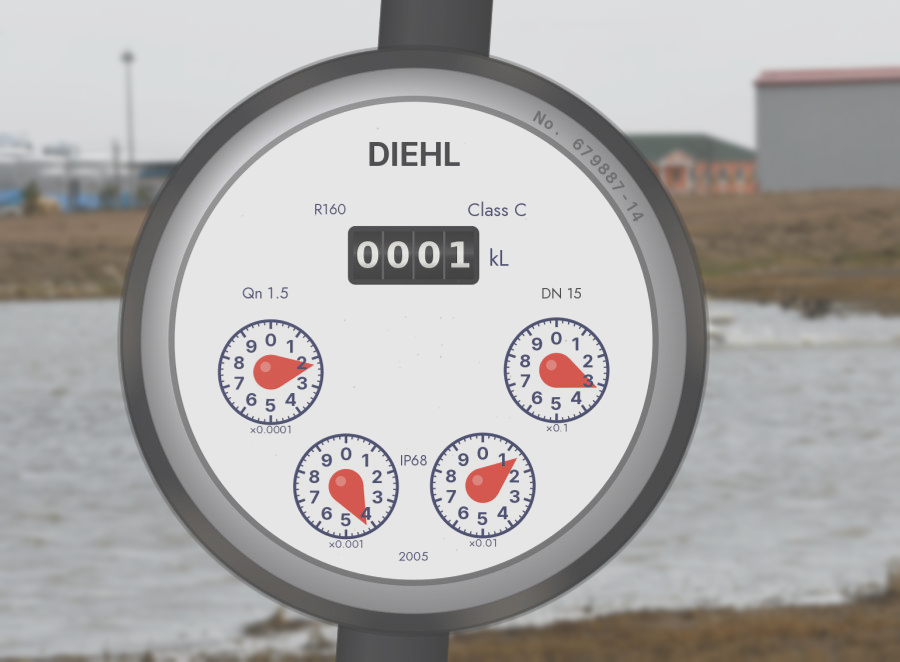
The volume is 1.3142,kL
